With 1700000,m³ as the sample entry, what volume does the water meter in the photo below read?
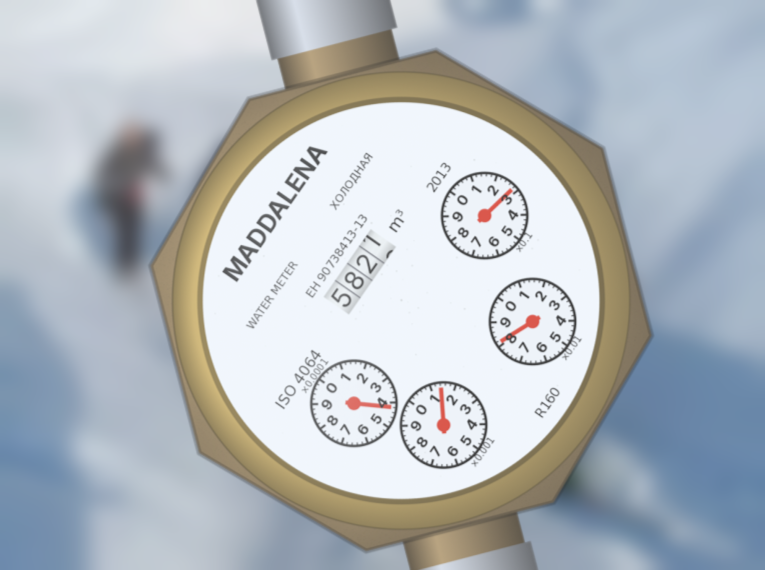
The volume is 5821.2814,m³
